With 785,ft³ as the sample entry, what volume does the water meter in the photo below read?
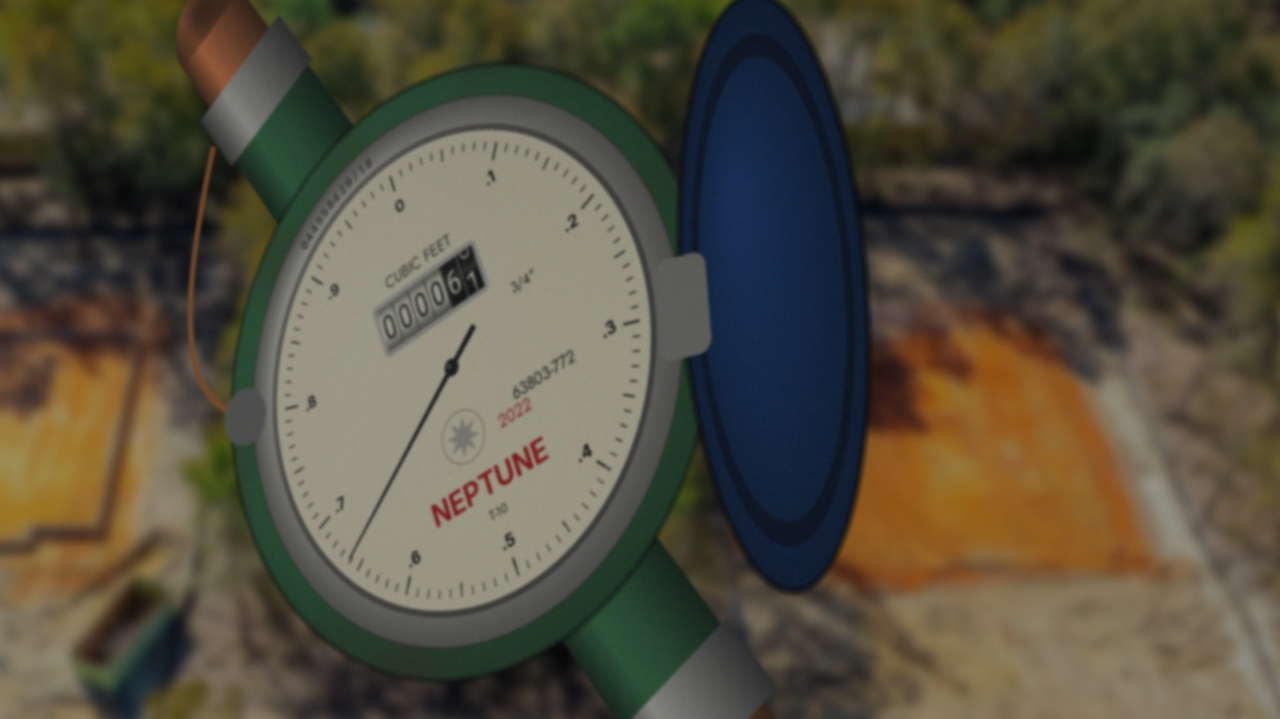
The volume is 60.66,ft³
